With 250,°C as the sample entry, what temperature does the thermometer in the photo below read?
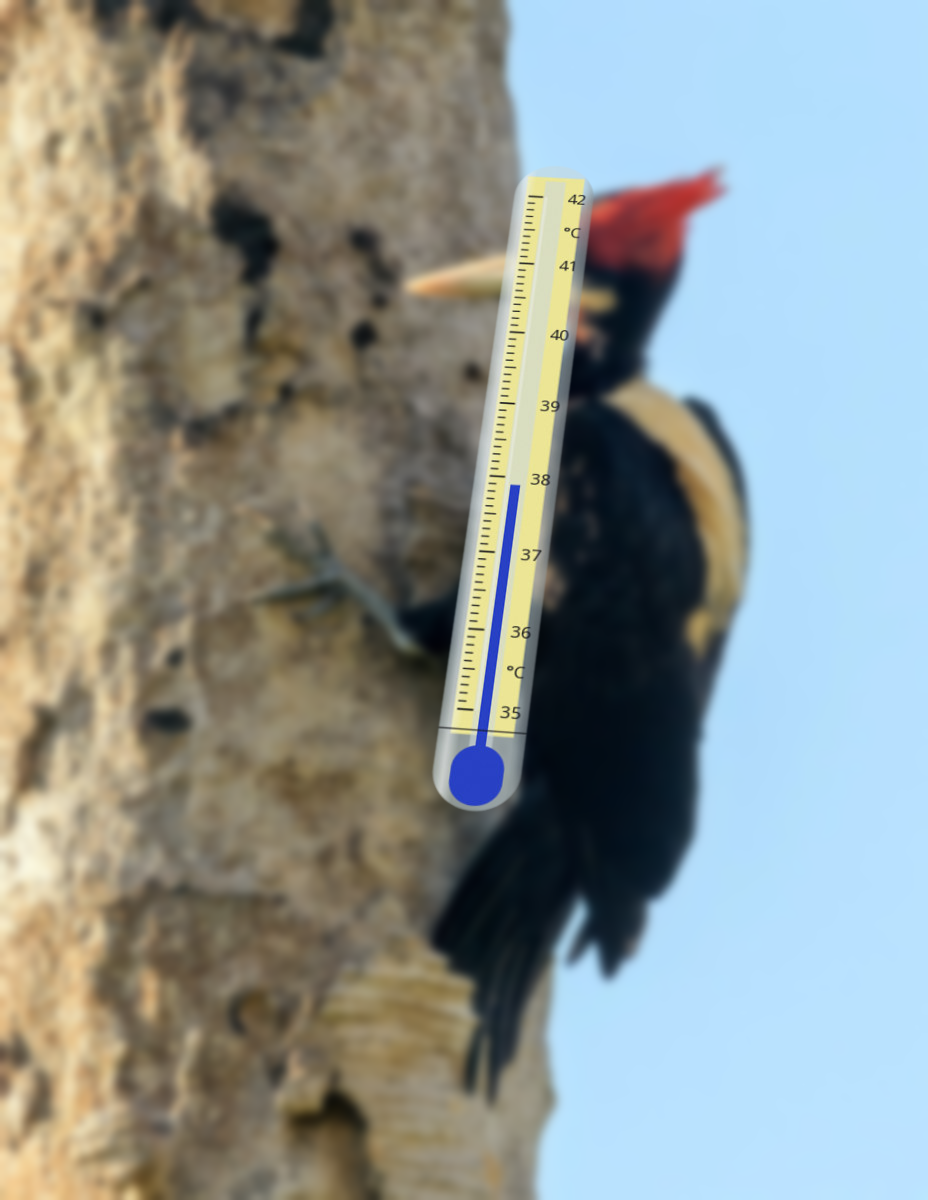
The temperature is 37.9,°C
